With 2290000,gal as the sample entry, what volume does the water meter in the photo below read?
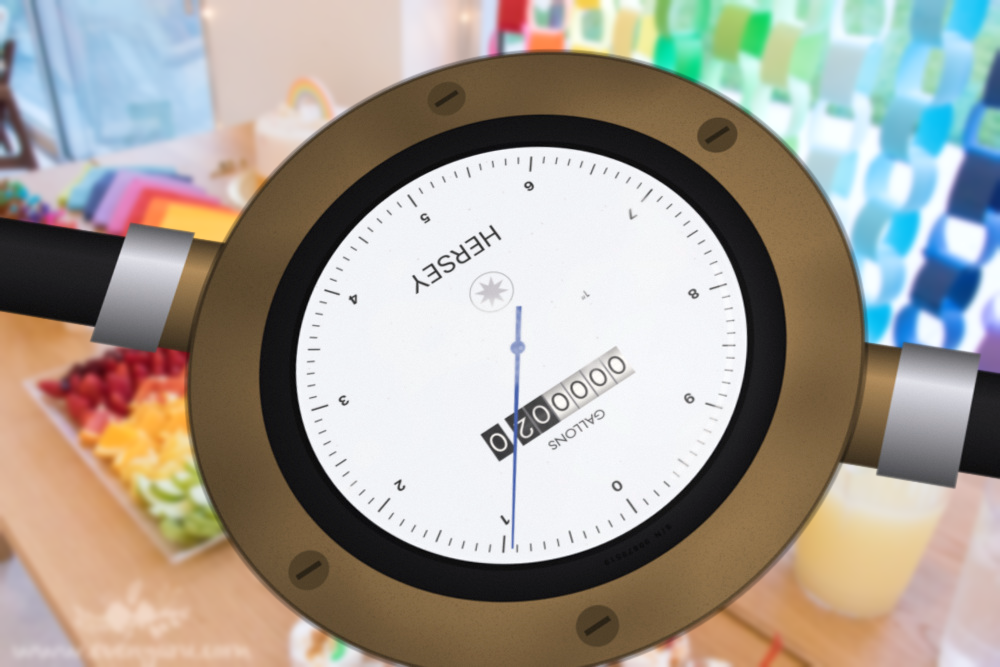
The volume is 20.9,gal
